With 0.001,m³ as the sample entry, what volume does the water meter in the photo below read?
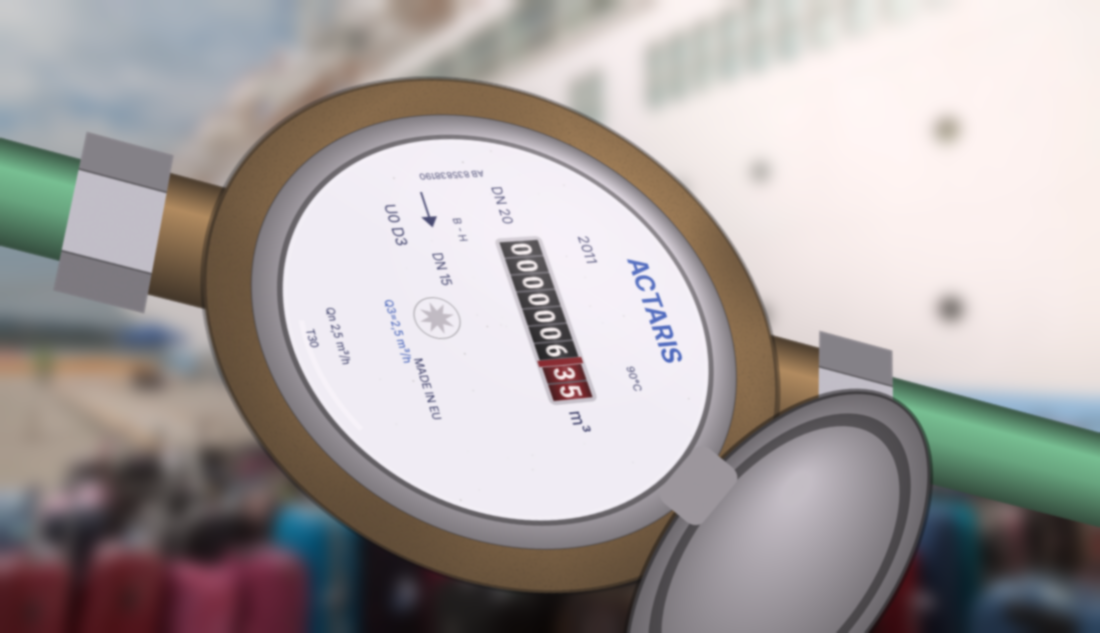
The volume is 6.35,m³
